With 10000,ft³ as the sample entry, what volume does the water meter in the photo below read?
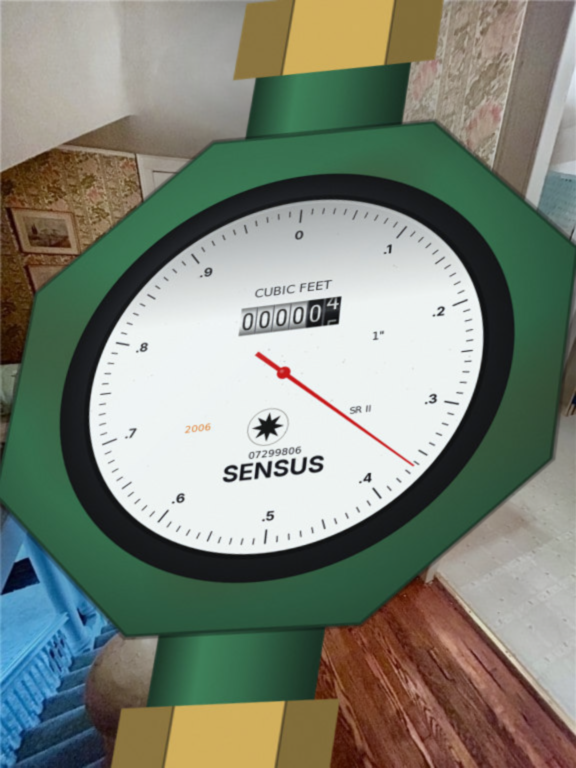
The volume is 4.36,ft³
